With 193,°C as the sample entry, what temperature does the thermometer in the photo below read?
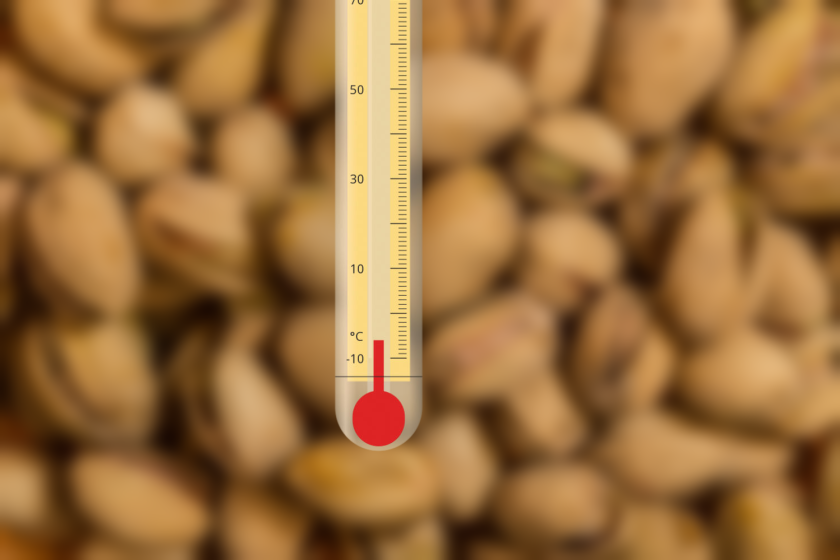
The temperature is -6,°C
